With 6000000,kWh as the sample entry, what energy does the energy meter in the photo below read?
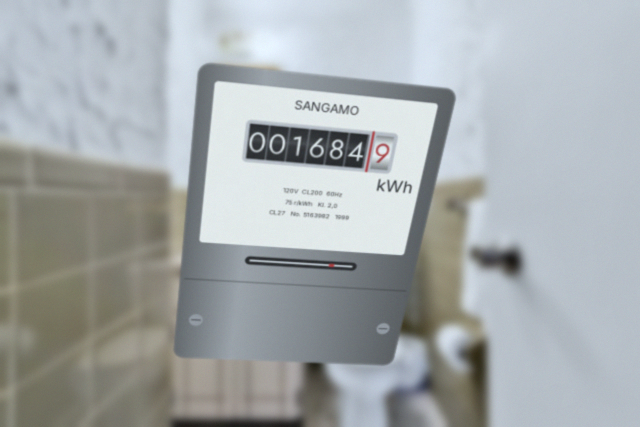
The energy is 1684.9,kWh
